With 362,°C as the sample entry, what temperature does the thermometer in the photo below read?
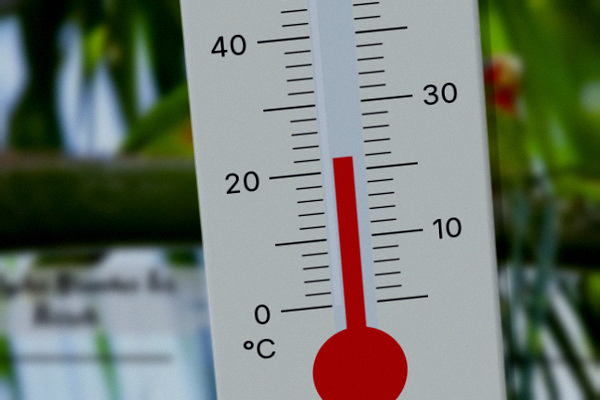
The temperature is 22,°C
